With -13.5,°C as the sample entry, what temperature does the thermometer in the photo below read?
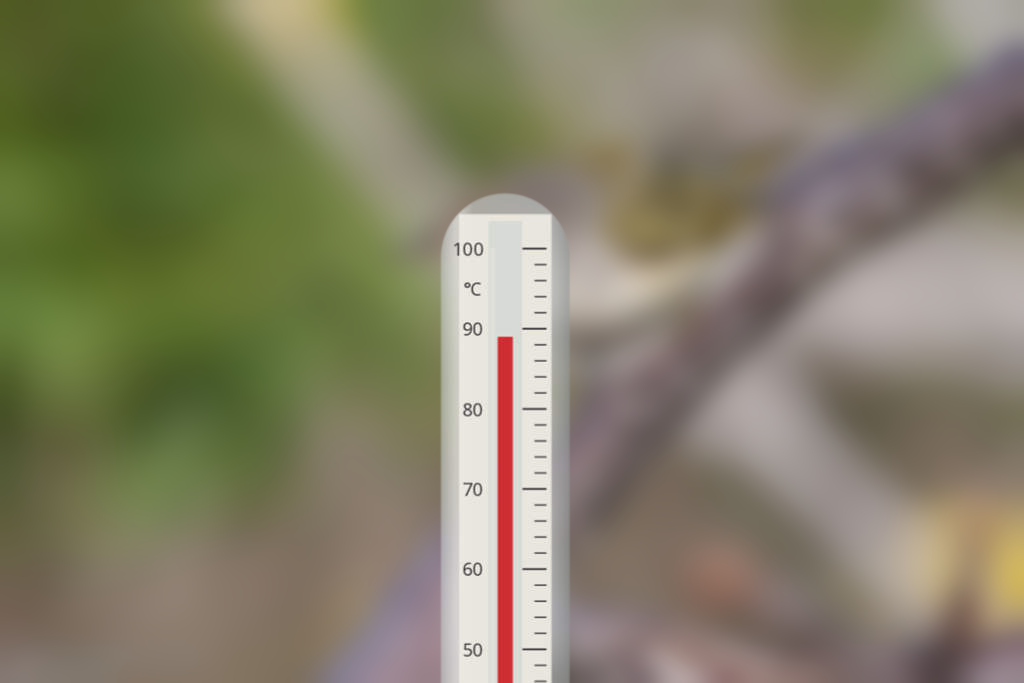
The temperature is 89,°C
